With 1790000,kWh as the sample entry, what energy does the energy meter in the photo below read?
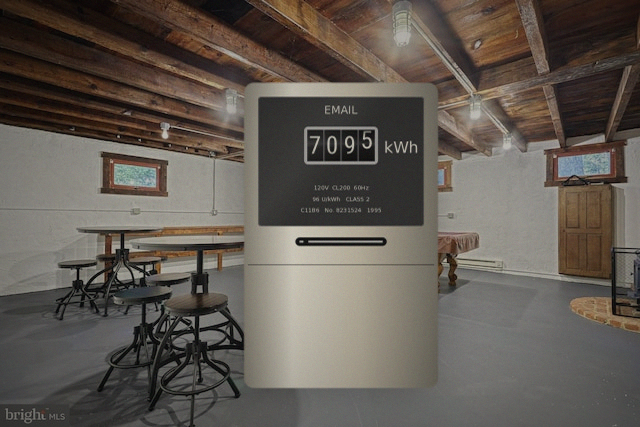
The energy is 7095,kWh
